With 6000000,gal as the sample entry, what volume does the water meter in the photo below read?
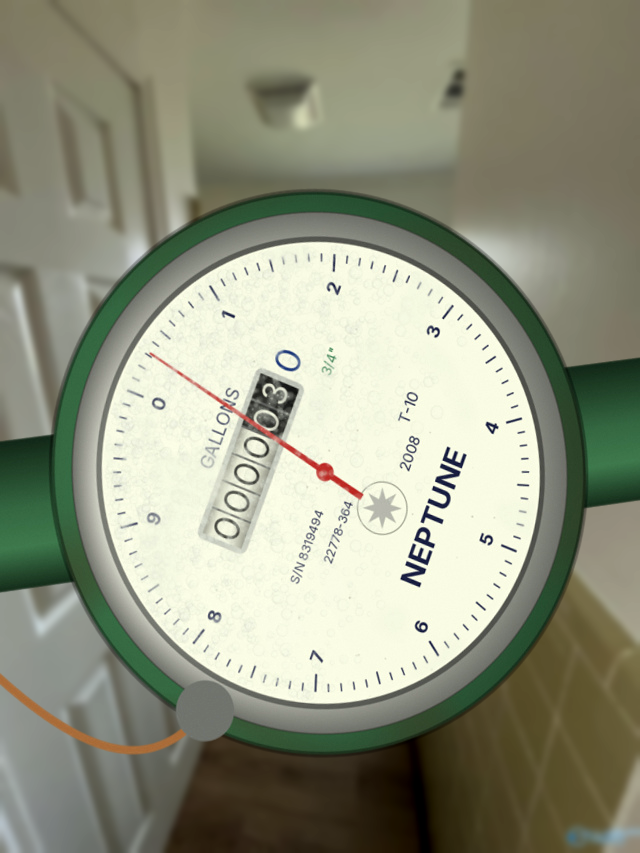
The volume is 30.3,gal
